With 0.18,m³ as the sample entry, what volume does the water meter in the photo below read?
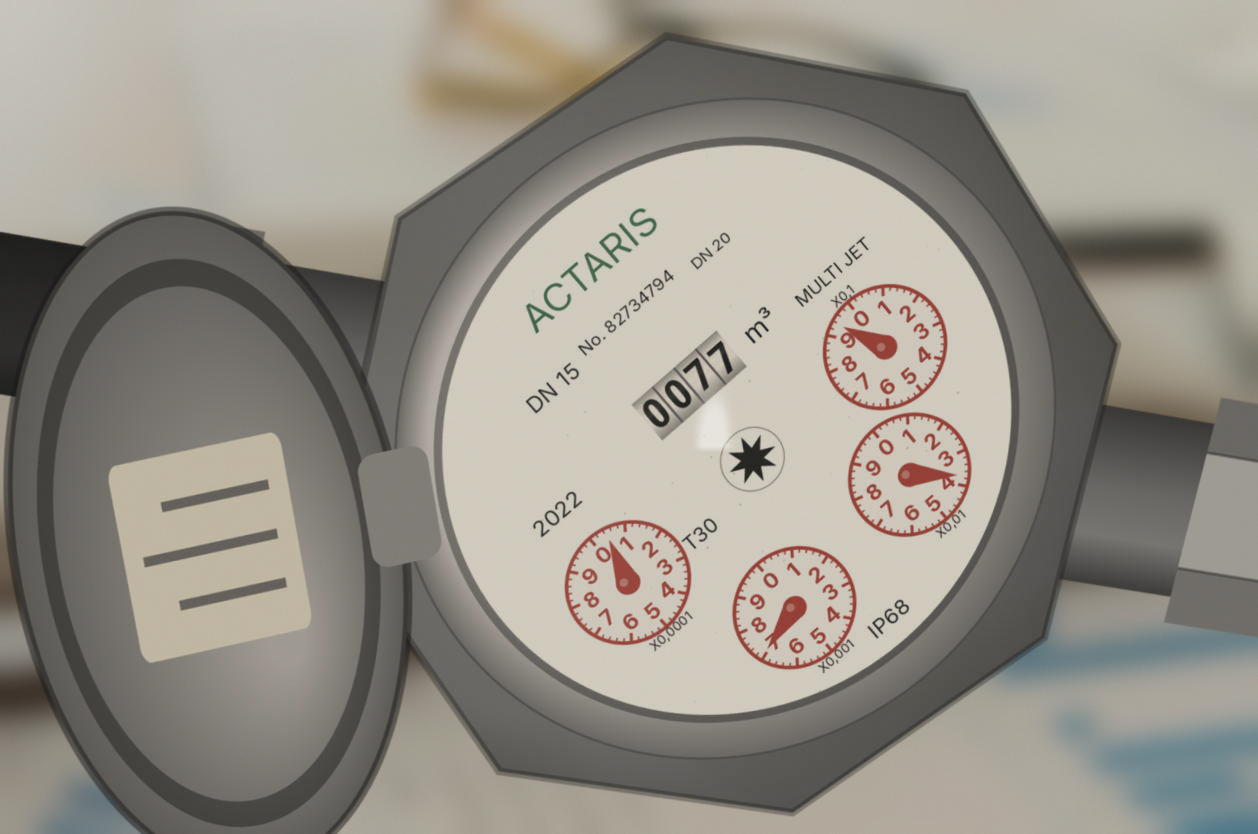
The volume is 76.9370,m³
